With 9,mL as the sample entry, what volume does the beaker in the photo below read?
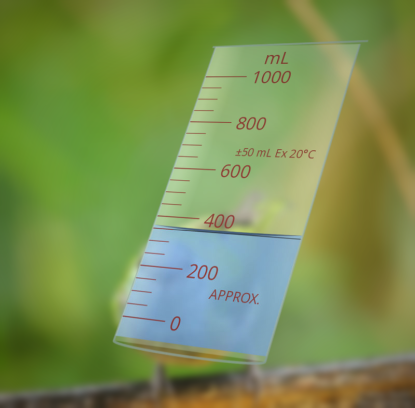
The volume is 350,mL
